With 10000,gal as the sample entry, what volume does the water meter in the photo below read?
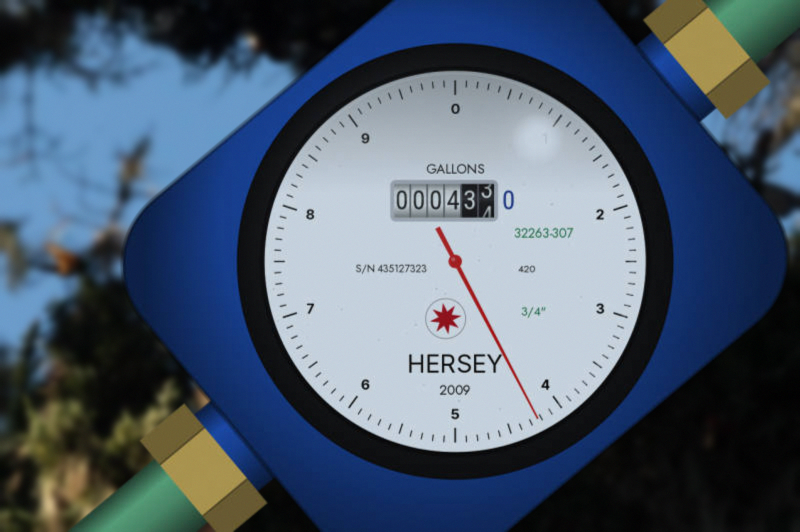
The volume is 4334.2,gal
